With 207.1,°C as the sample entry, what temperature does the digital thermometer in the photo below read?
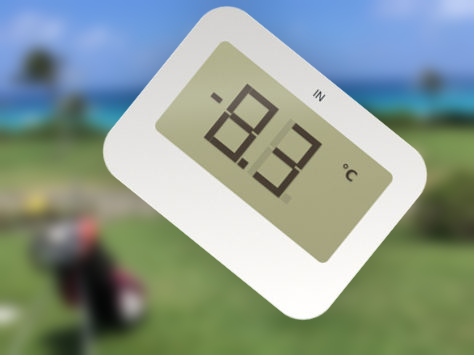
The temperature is -8.3,°C
